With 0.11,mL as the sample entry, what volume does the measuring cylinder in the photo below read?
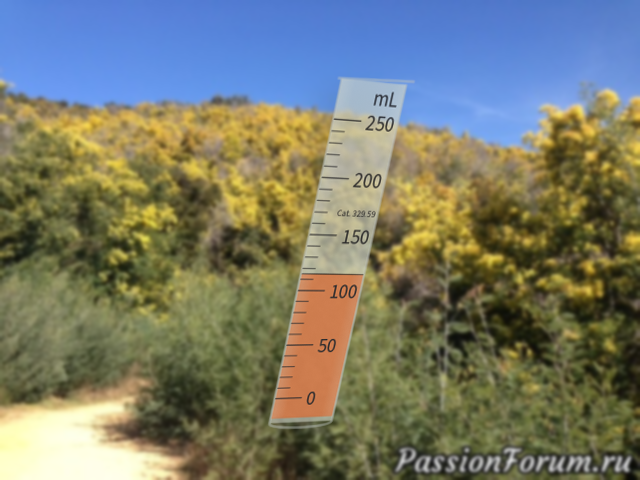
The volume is 115,mL
